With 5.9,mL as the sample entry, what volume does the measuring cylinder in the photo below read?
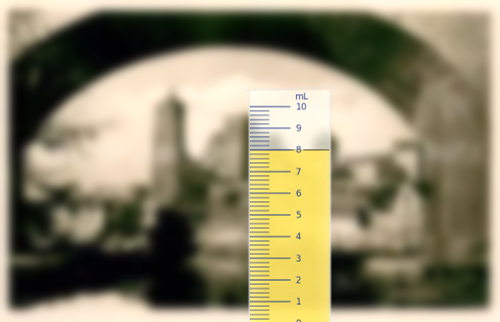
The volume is 8,mL
